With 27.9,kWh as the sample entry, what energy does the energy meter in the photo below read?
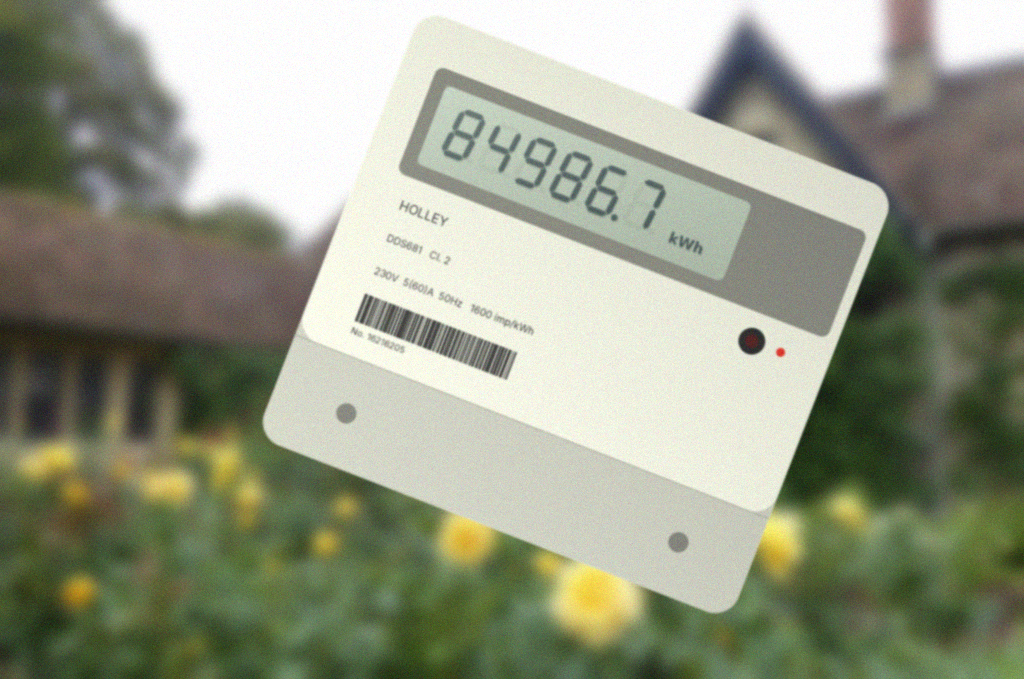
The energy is 84986.7,kWh
